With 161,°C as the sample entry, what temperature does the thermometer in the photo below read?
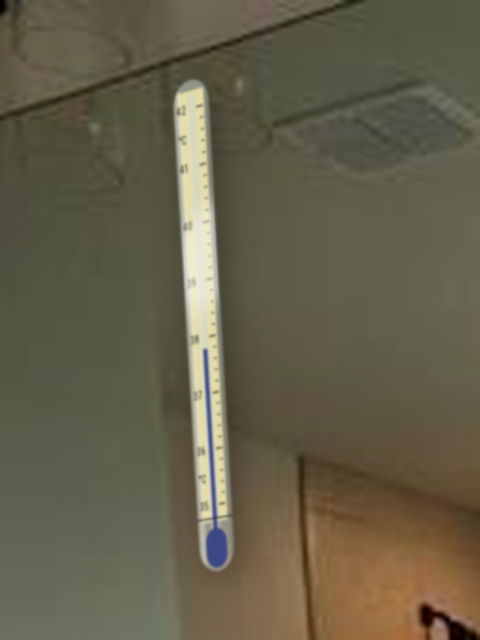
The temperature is 37.8,°C
